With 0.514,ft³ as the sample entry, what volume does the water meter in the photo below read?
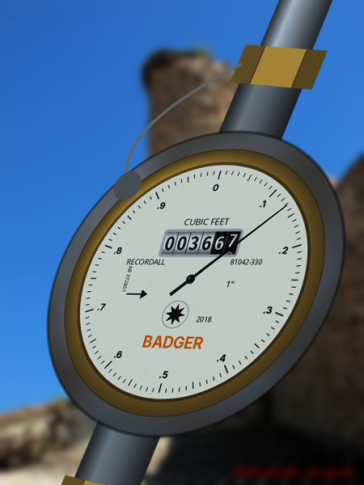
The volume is 3667.13,ft³
